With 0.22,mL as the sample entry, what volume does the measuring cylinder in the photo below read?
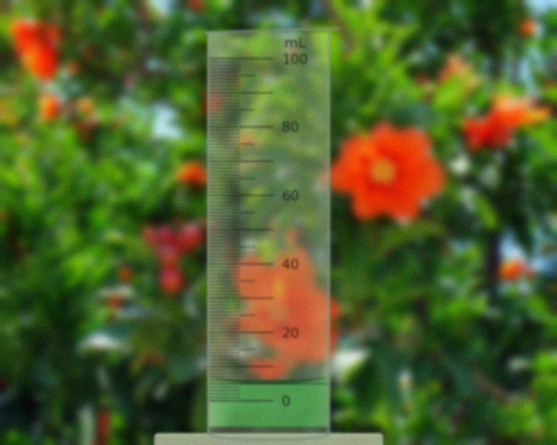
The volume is 5,mL
